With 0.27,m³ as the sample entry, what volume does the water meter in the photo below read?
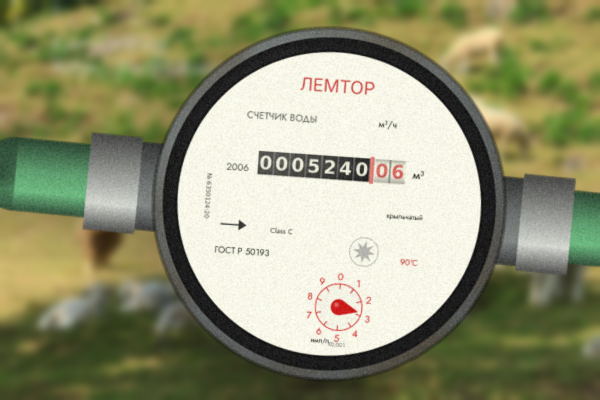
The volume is 5240.062,m³
